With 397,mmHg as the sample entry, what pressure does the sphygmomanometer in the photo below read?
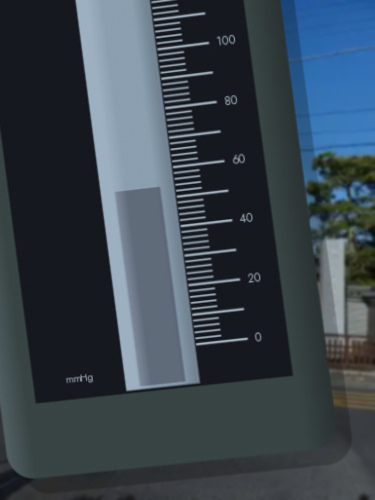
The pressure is 54,mmHg
